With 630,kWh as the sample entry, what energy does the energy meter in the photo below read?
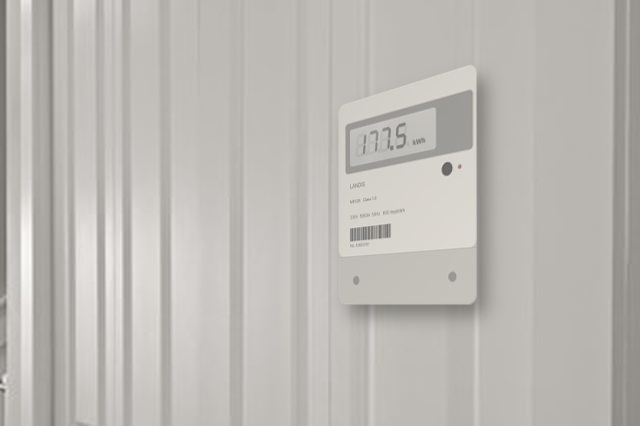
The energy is 177.5,kWh
